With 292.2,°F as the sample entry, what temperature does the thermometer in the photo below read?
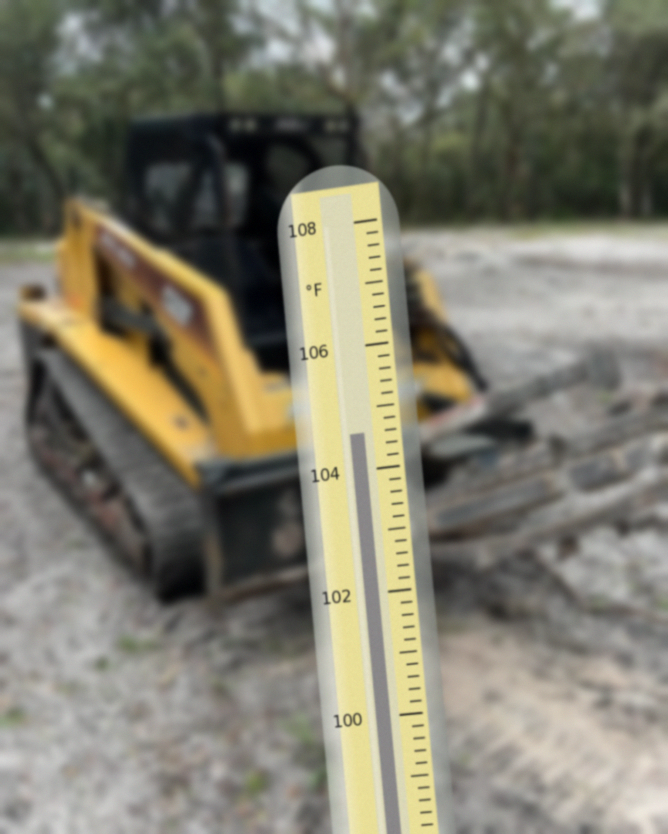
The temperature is 104.6,°F
